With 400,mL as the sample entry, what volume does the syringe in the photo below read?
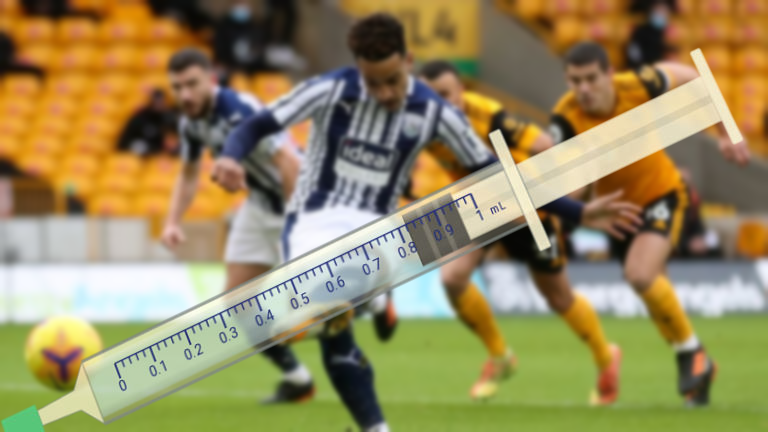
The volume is 0.82,mL
